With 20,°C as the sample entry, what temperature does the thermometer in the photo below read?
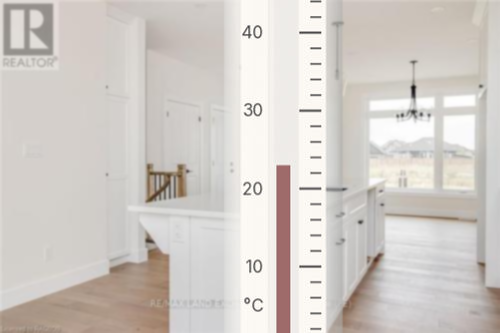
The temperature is 23,°C
